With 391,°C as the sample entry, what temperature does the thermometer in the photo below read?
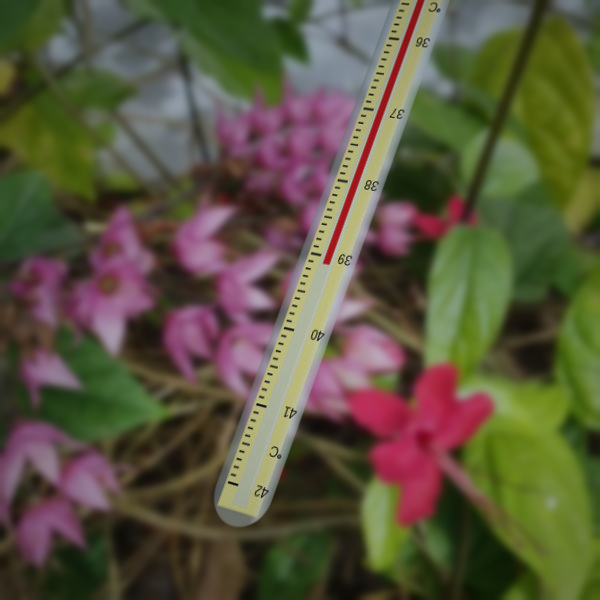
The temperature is 39.1,°C
